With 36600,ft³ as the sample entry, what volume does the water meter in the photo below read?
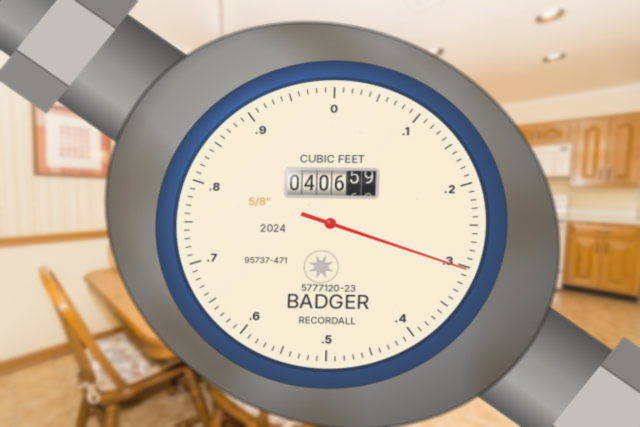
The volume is 40659.30,ft³
